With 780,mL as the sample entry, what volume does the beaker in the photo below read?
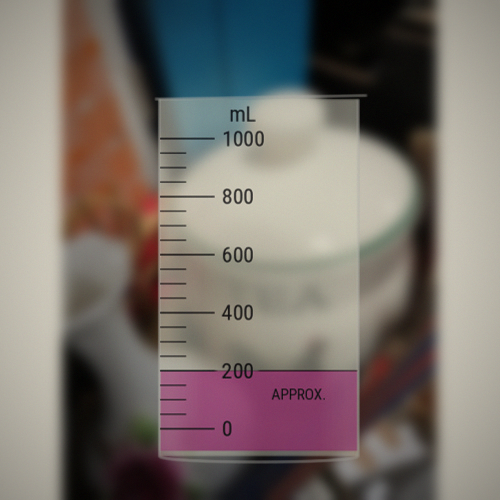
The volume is 200,mL
